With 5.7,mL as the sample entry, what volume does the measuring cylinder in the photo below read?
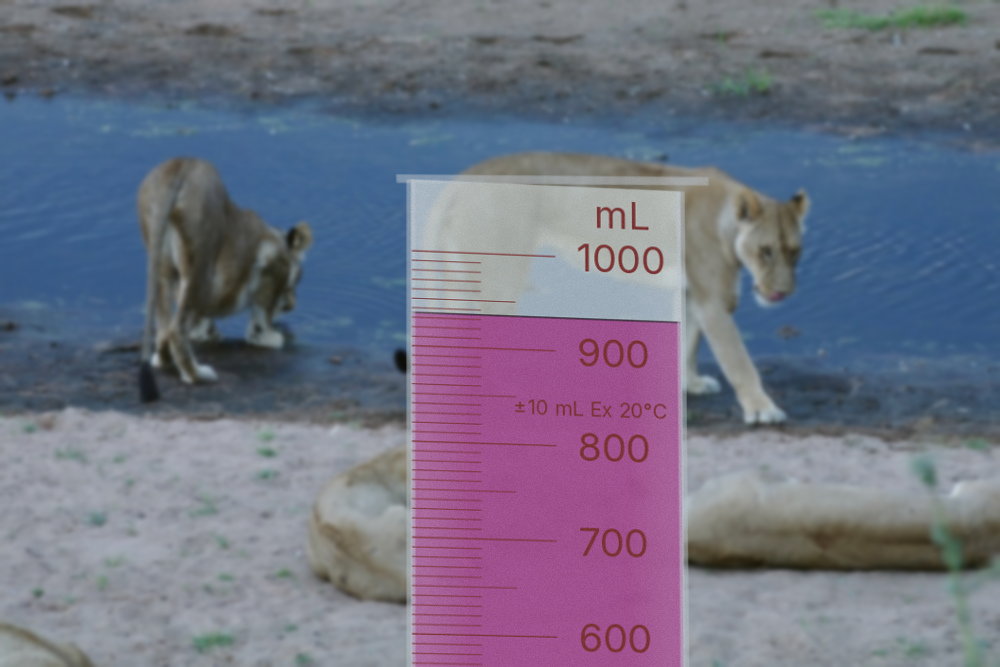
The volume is 935,mL
